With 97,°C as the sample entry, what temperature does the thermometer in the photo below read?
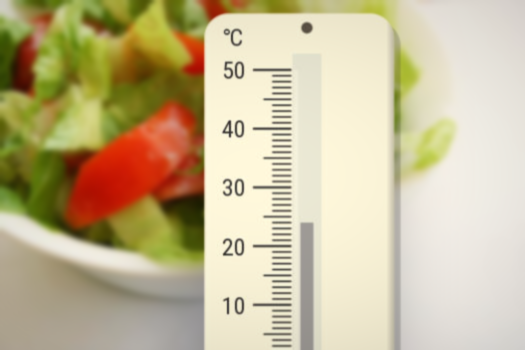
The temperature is 24,°C
